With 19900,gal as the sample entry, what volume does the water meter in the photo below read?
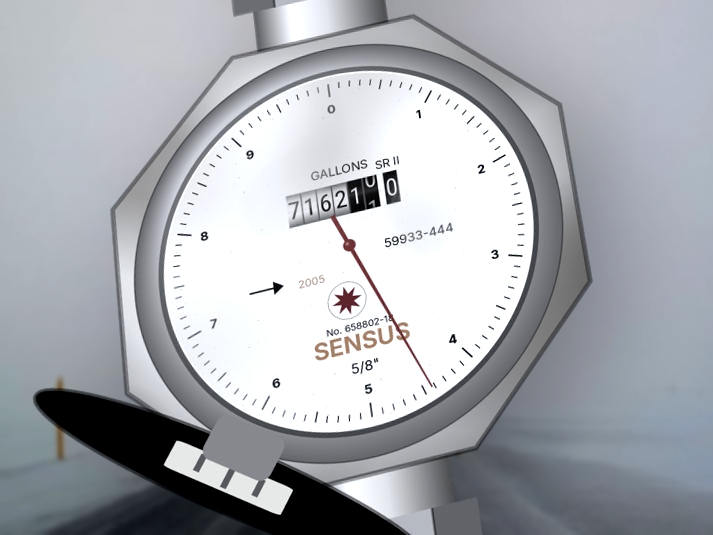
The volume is 7162104.4,gal
